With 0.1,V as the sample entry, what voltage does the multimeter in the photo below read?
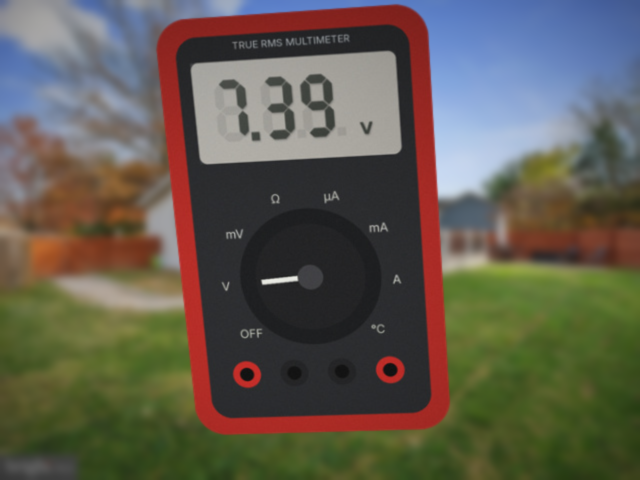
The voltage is 7.39,V
